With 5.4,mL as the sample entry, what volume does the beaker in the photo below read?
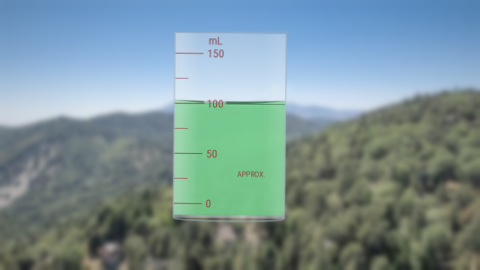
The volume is 100,mL
